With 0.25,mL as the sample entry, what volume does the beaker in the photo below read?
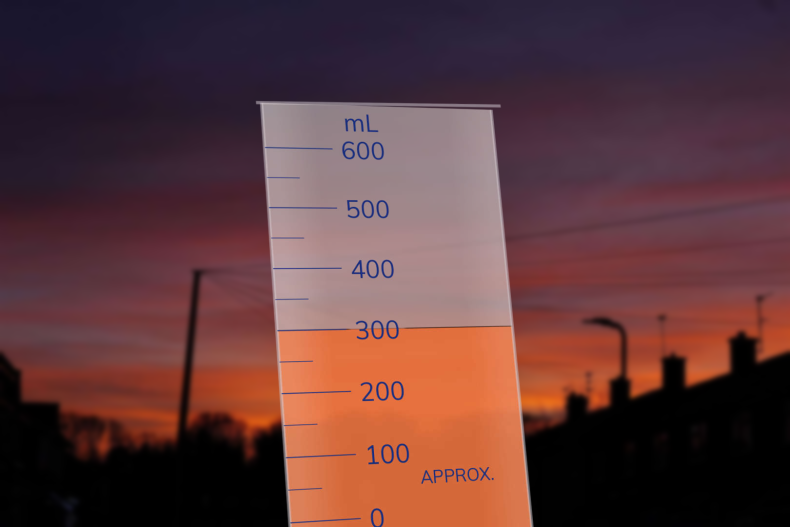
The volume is 300,mL
